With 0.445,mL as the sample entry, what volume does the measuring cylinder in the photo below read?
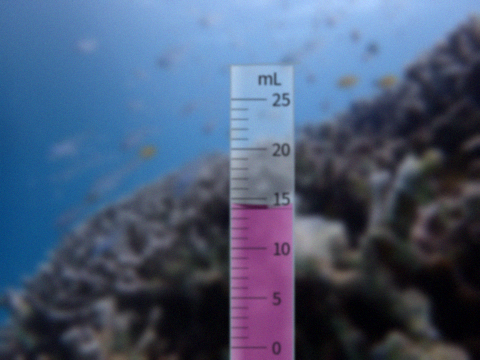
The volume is 14,mL
